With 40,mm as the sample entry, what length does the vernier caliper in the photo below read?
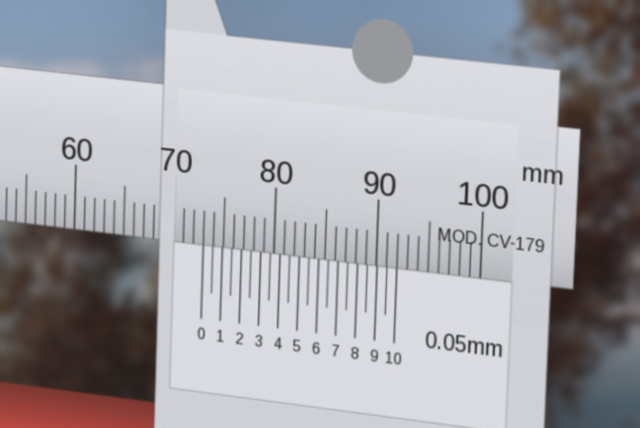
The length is 73.0,mm
